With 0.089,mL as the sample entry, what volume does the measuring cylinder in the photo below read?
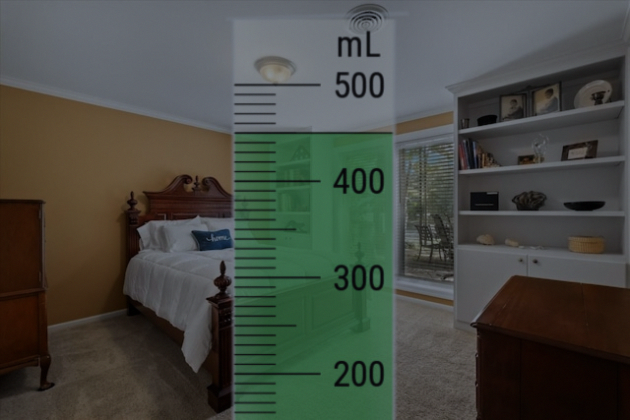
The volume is 450,mL
